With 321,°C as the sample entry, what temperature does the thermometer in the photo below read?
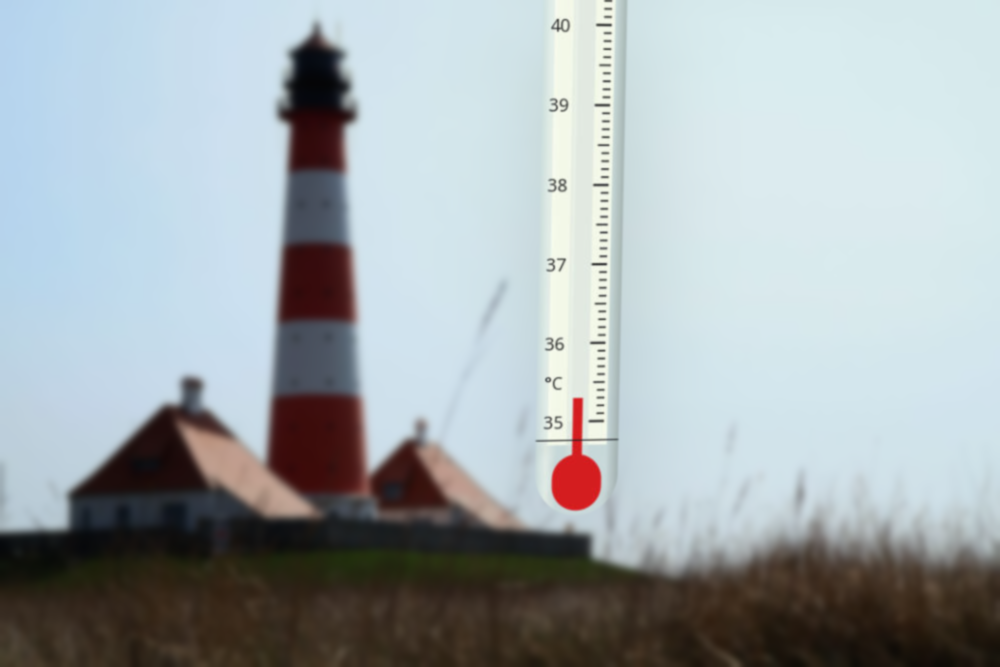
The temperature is 35.3,°C
